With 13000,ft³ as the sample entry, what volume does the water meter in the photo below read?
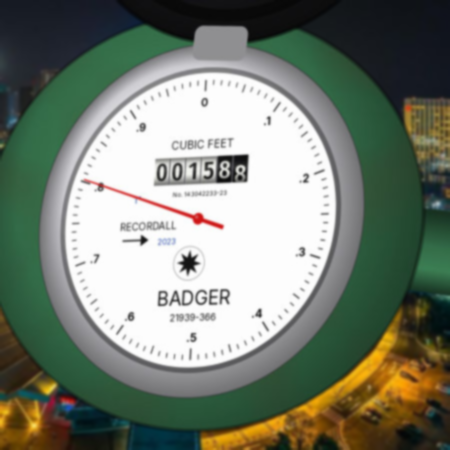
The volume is 1587.80,ft³
